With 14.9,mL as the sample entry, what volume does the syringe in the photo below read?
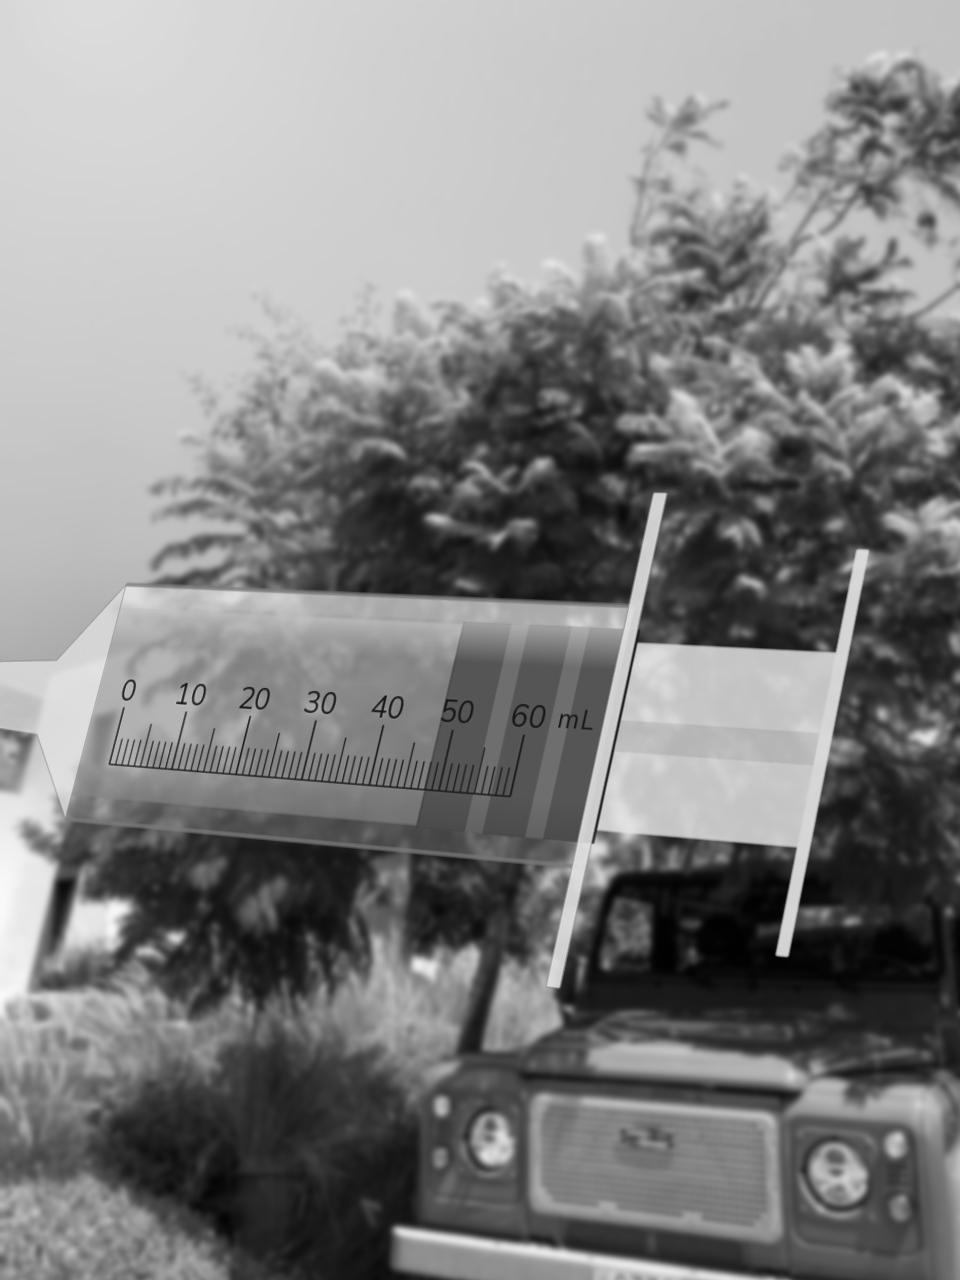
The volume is 48,mL
